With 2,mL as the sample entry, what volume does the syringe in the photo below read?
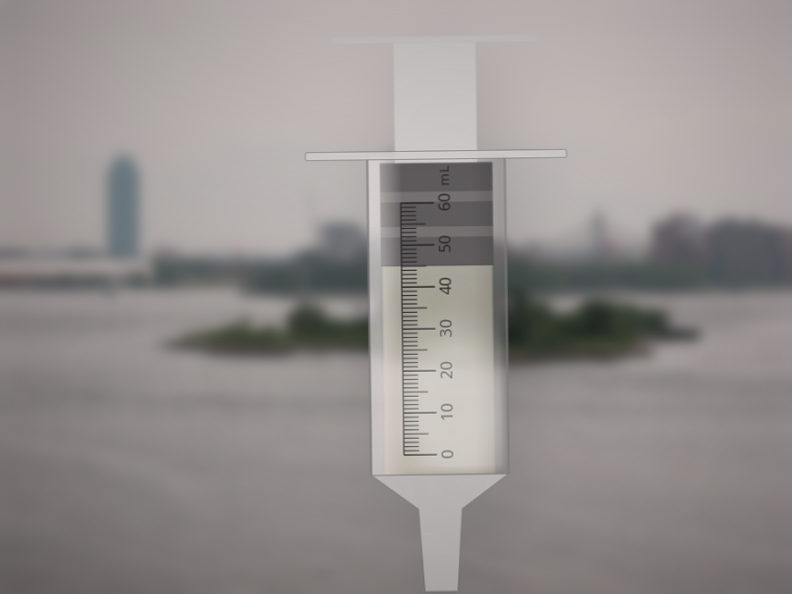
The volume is 45,mL
